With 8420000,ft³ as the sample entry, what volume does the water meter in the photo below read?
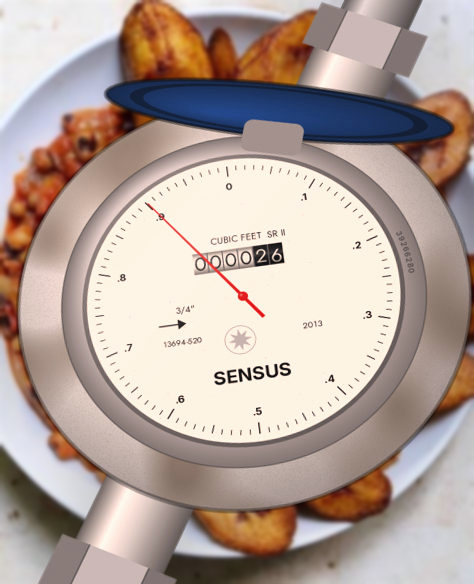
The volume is 25.90,ft³
